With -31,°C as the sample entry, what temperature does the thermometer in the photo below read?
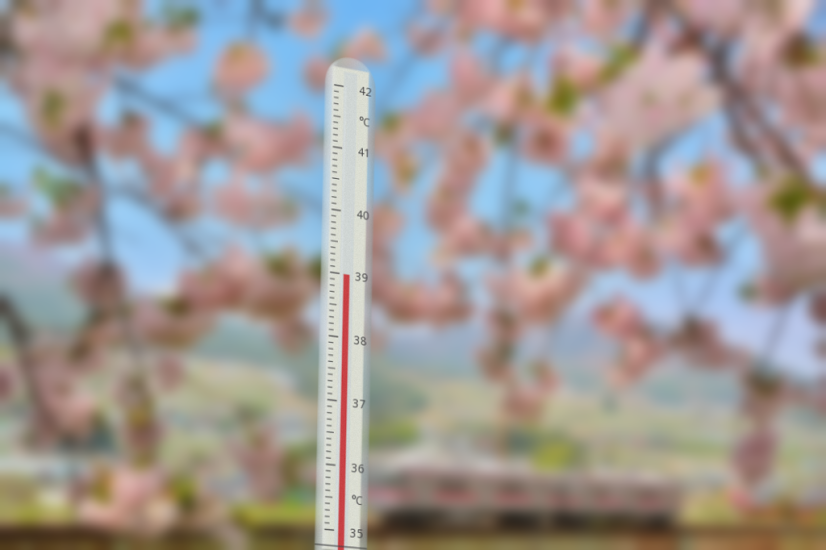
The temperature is 39,°C
